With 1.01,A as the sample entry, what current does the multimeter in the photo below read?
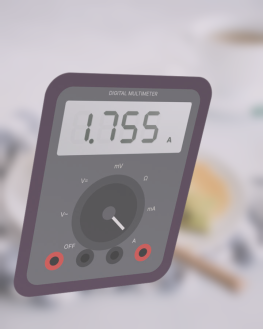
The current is 1.755,A
